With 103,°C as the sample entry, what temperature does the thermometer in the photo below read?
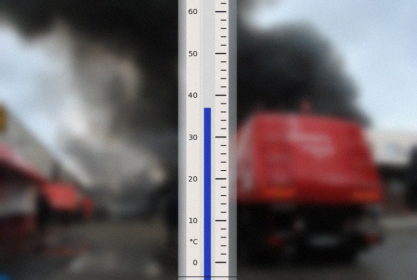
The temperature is 37,°C
